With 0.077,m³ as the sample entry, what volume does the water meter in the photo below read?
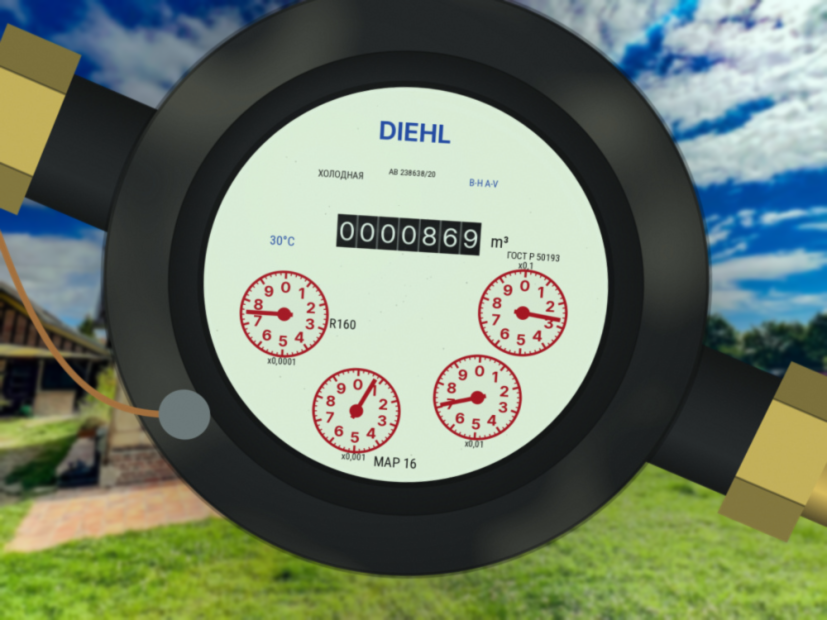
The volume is 869.2707,m³
